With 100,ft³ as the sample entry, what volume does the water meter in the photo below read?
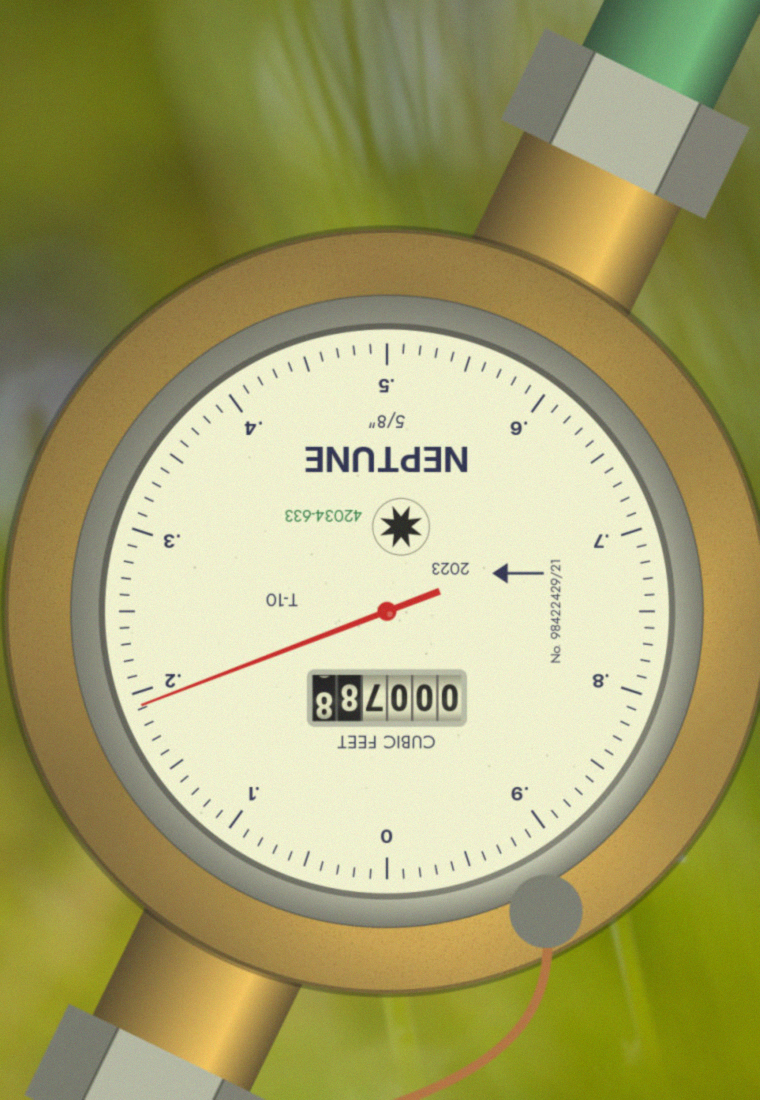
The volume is 788.19,ft³
